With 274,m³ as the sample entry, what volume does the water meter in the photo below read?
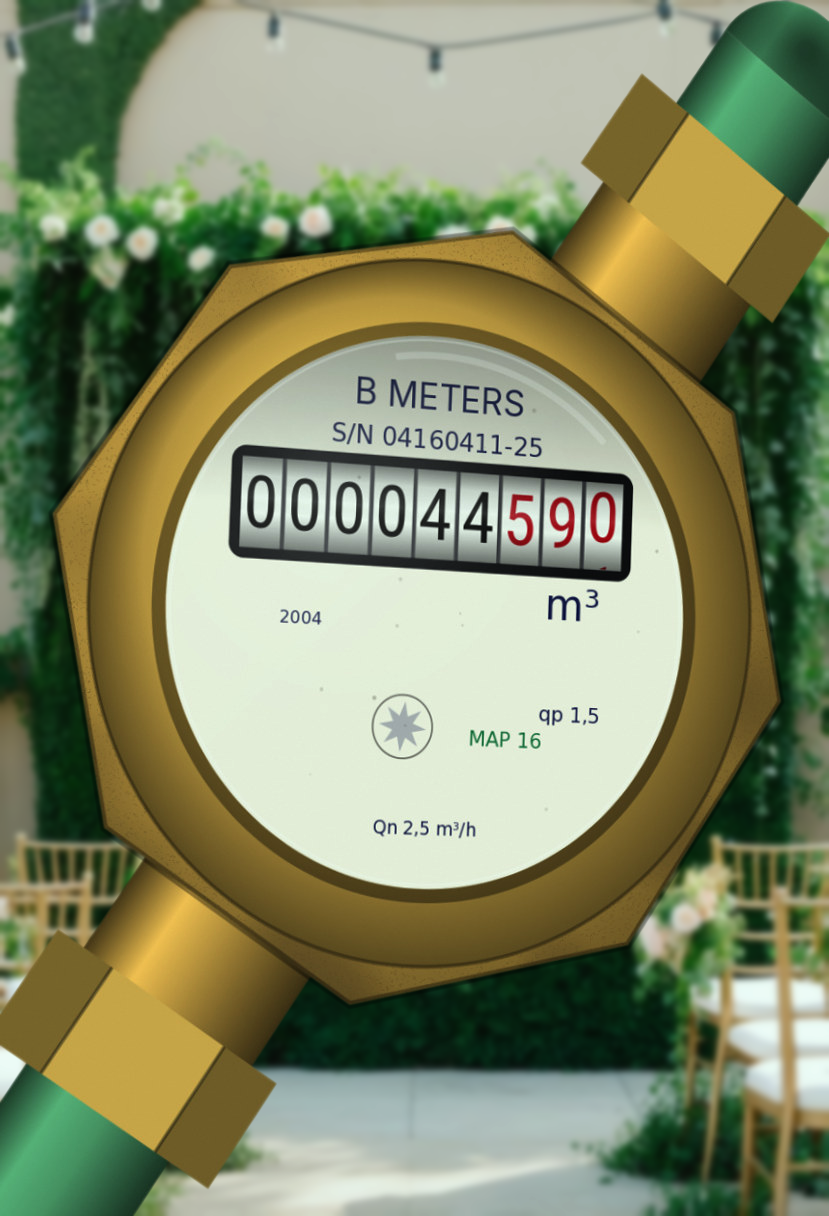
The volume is 44.590,m³
